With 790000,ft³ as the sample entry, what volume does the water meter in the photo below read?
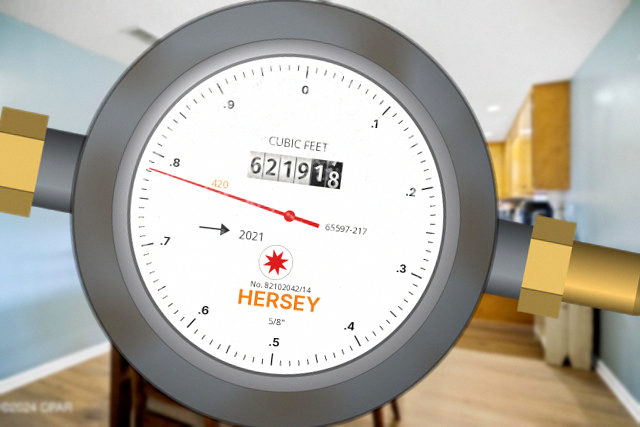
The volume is 621917.78,ft³
